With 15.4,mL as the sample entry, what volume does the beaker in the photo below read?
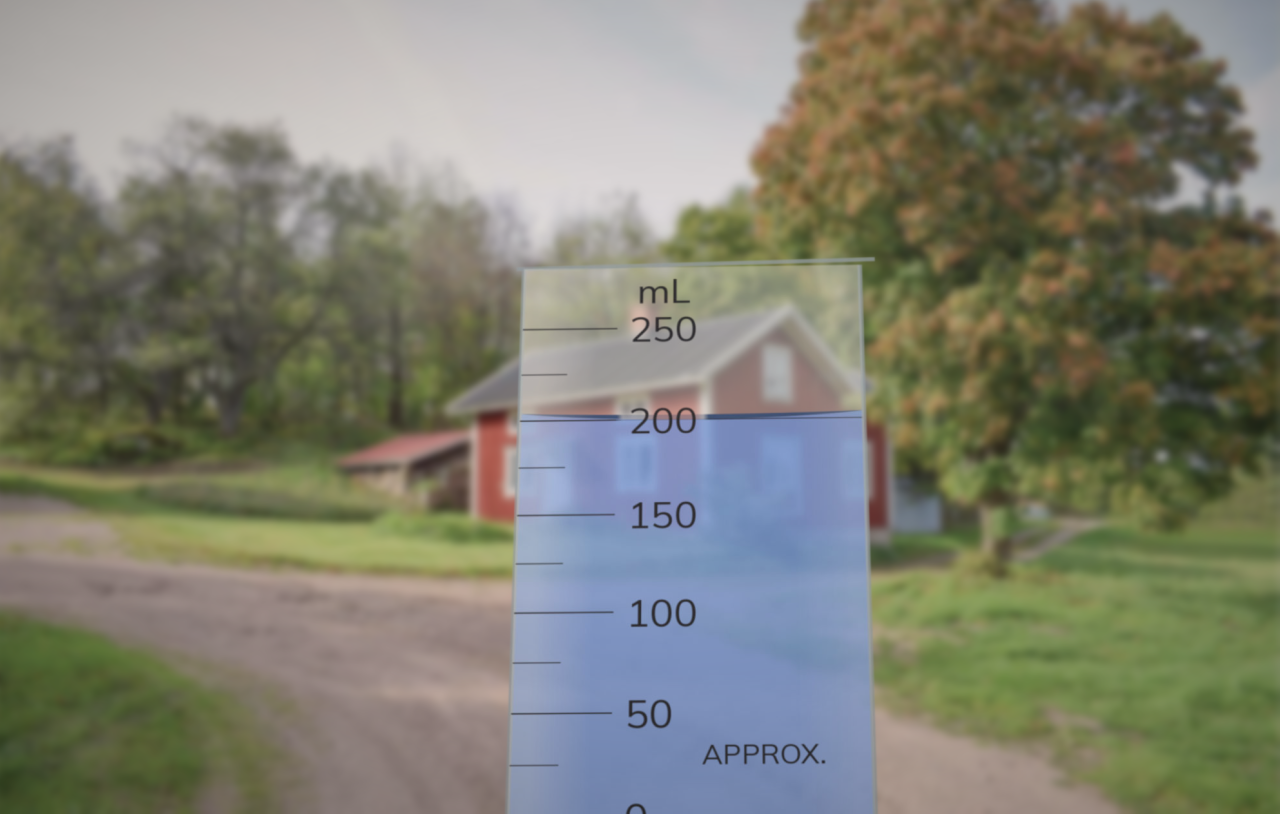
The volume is 200,mL
